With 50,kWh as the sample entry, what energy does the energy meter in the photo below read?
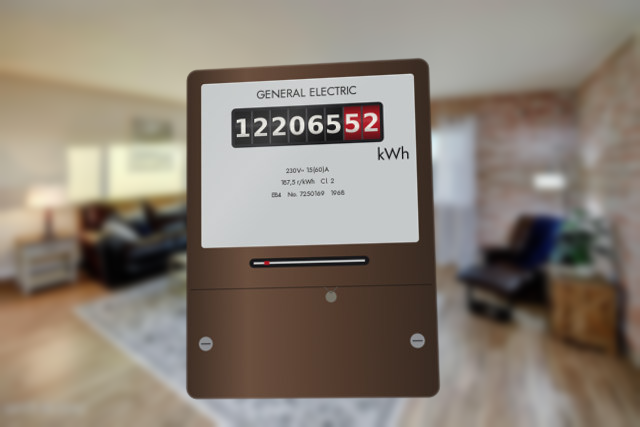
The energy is 122065.52,kWh
